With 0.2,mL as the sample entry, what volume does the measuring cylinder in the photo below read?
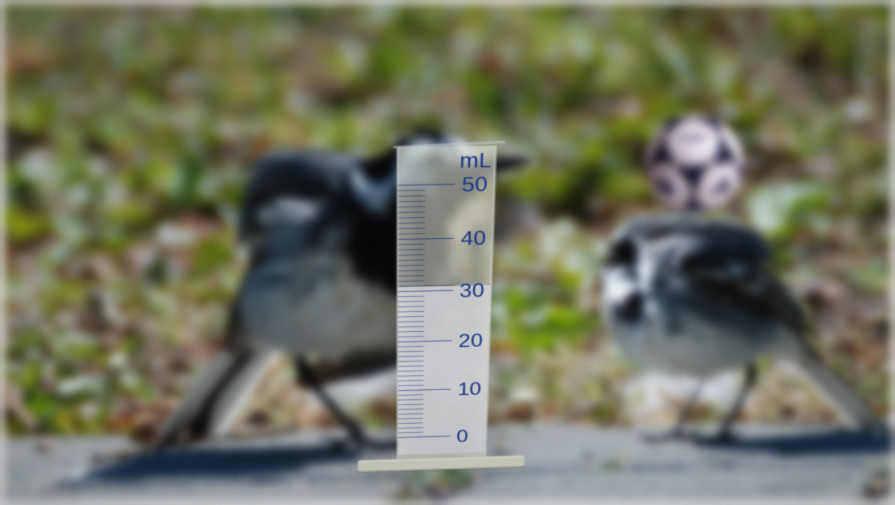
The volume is 31,mL
